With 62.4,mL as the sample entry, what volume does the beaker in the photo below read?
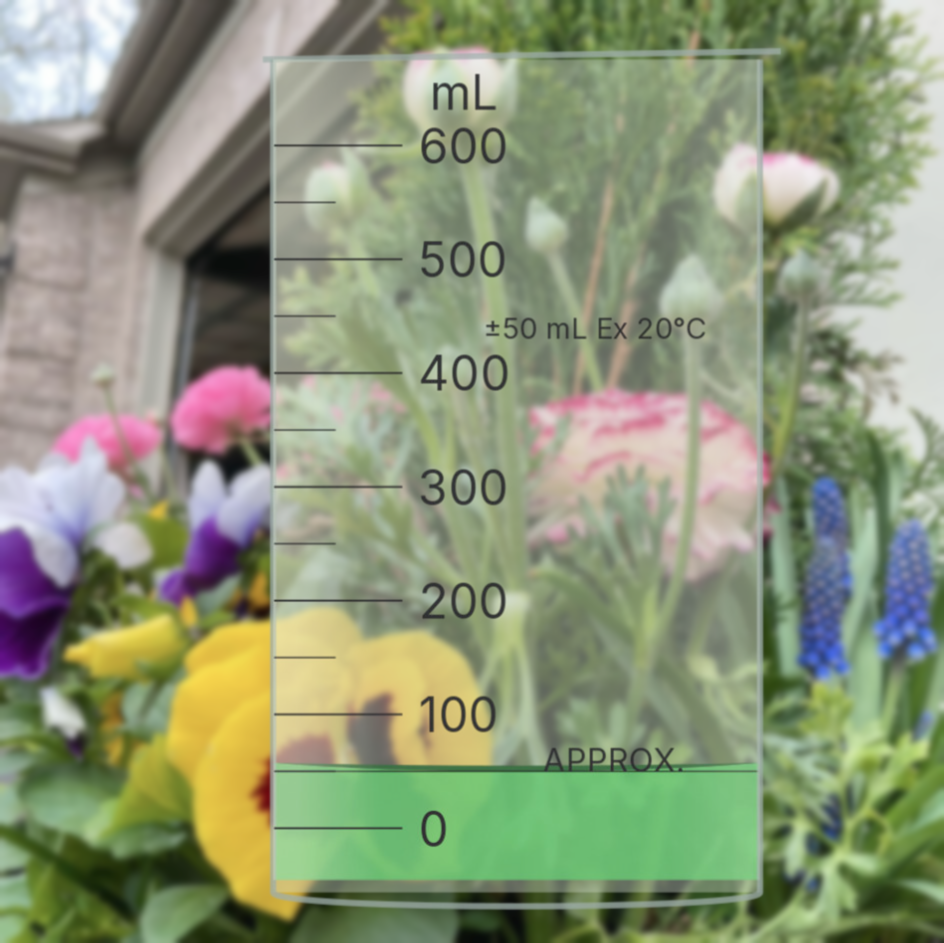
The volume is 50,mL
